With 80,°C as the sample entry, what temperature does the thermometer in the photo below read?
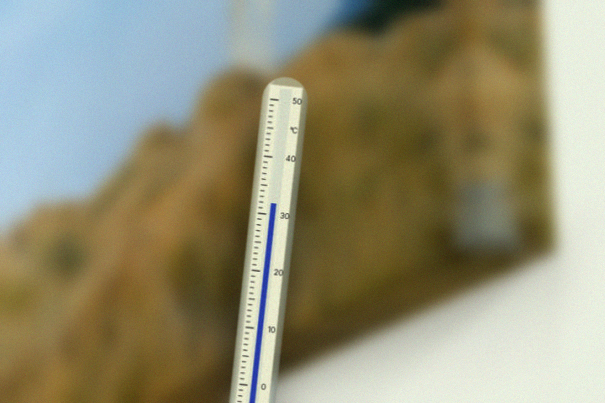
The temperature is 32,°C
